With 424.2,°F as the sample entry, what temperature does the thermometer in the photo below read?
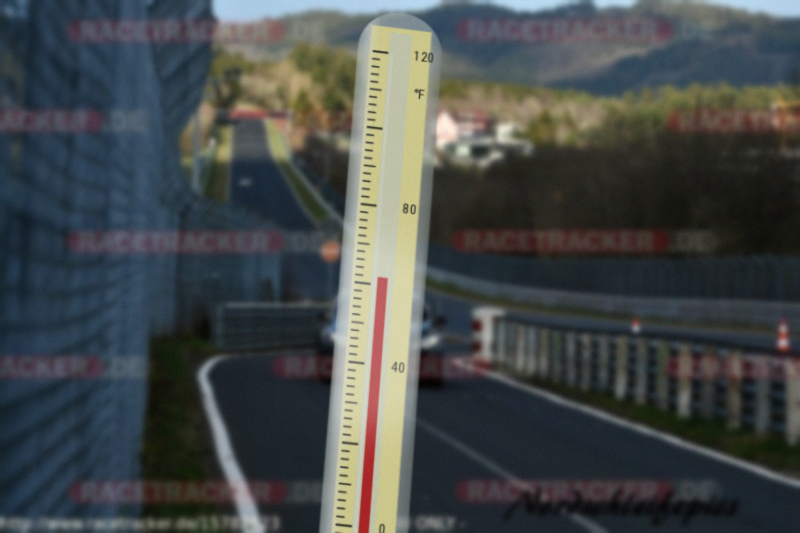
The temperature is 62,°F
